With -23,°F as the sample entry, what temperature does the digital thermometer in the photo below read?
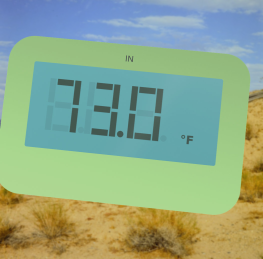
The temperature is 73.0,°F
